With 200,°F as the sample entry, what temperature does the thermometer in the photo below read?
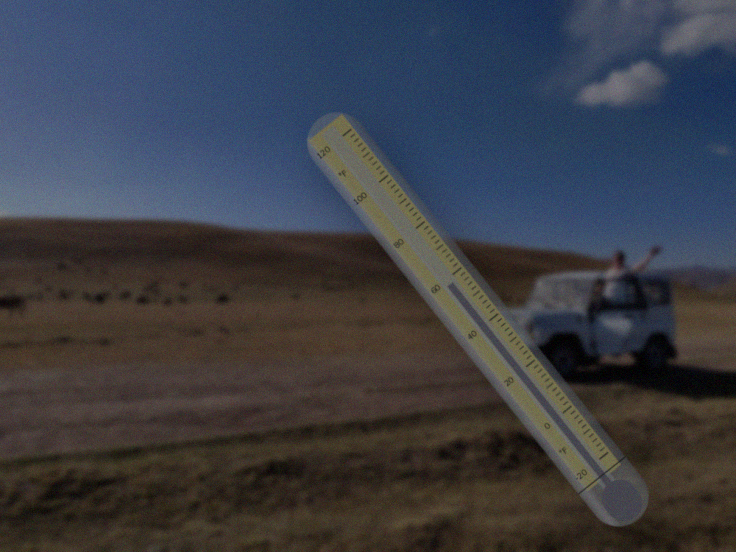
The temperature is 58,°F
